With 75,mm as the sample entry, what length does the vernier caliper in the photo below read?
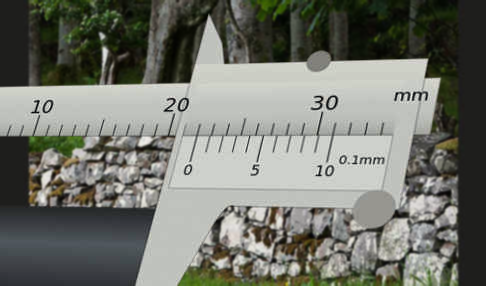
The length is 22.0,mm
